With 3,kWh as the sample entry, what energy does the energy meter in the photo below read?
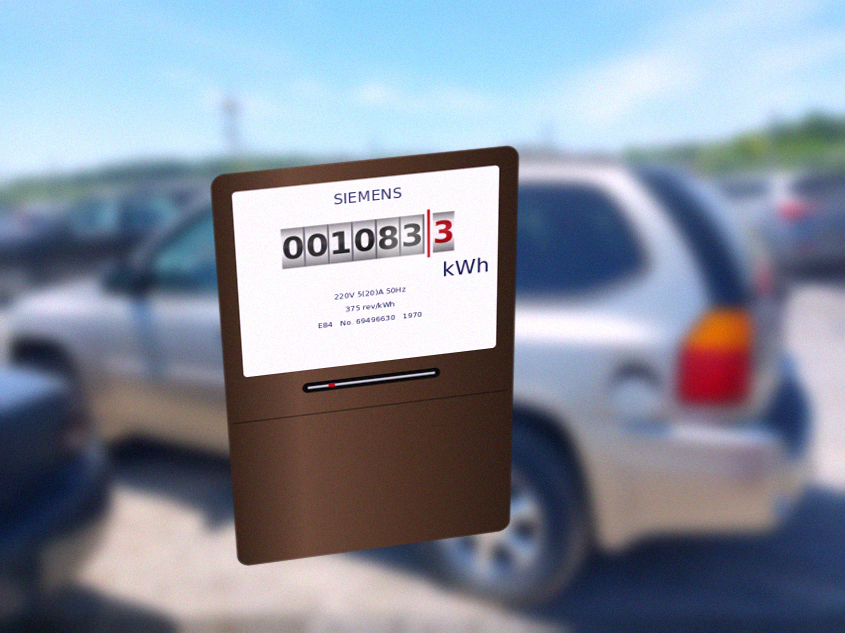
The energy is 1083.3,kWh
